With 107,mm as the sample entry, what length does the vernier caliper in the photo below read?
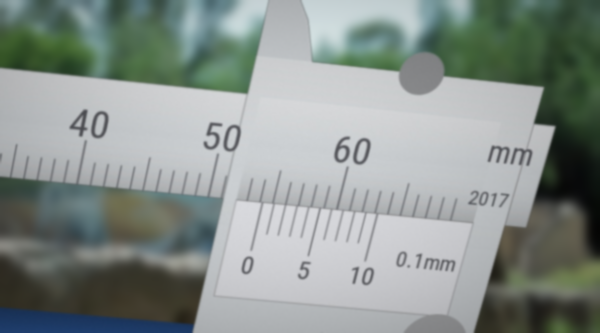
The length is 54.2,mm
